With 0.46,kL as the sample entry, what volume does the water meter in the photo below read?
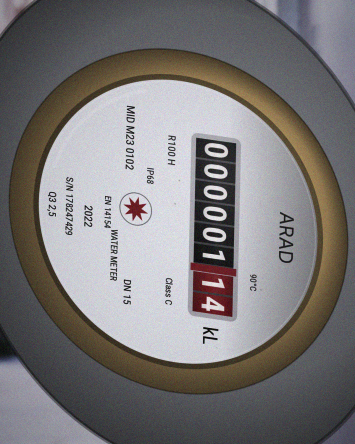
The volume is 1.14,kL
